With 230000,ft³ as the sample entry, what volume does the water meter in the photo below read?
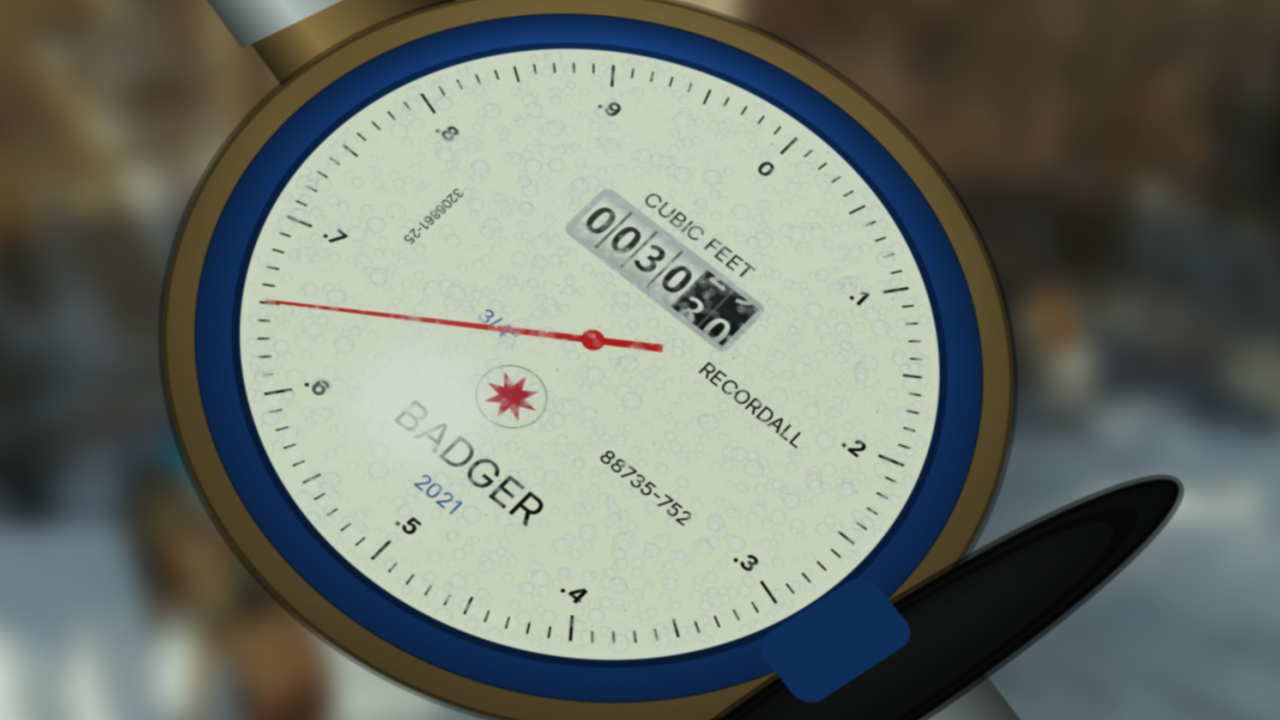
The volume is 3029.65,ft³
